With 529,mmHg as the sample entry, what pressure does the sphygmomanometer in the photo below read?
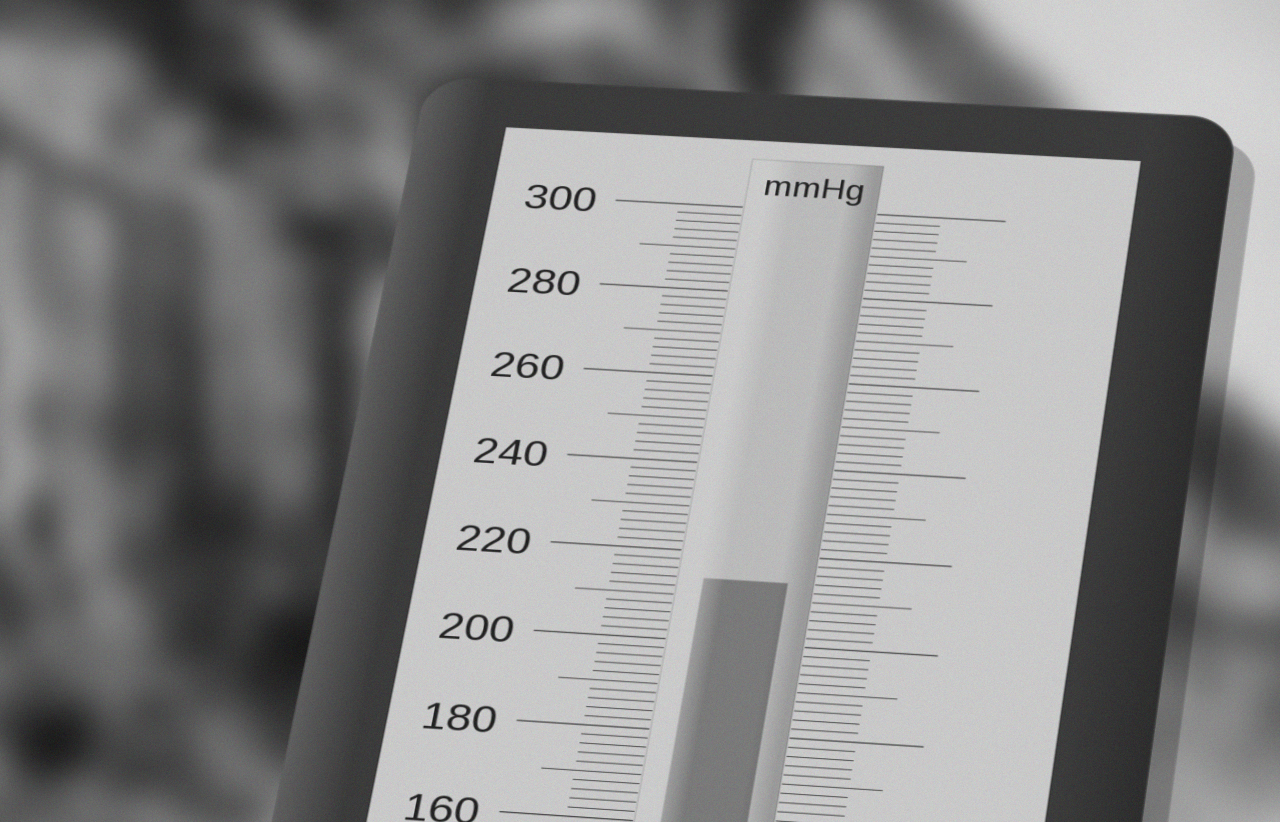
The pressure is 214,mmHg
